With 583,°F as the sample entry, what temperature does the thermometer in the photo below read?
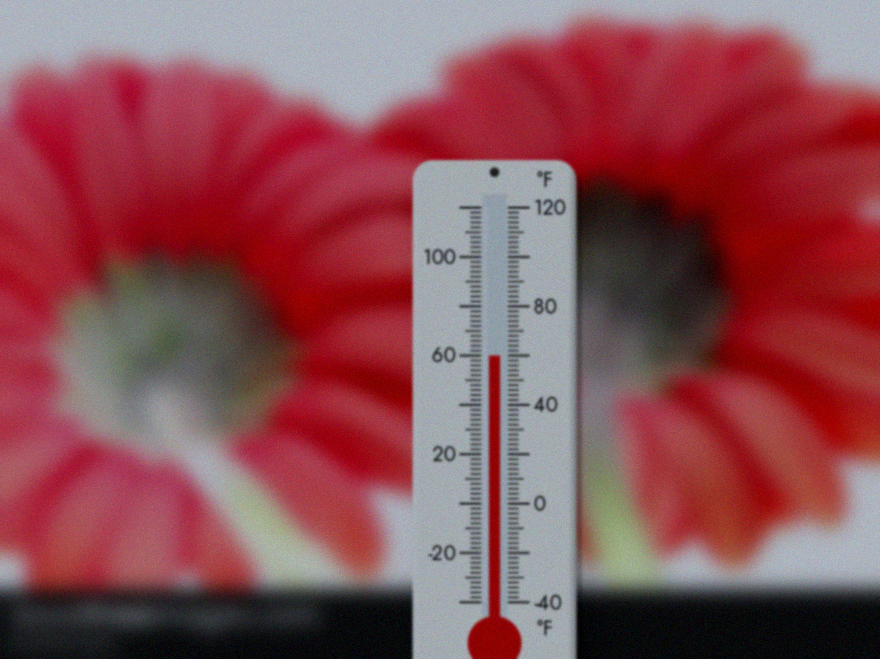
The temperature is 60,°F
